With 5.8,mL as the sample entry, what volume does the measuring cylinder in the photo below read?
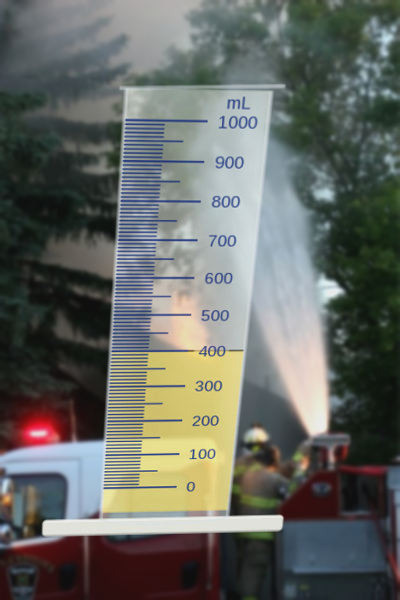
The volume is 400,mL
